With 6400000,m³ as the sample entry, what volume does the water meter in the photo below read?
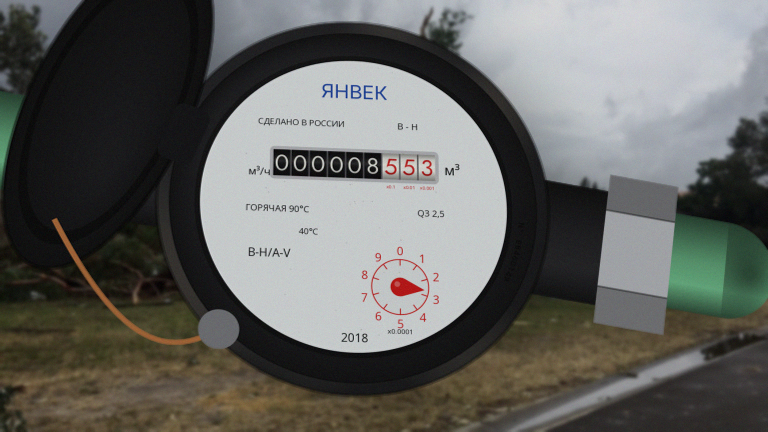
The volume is 8.5532,m³
